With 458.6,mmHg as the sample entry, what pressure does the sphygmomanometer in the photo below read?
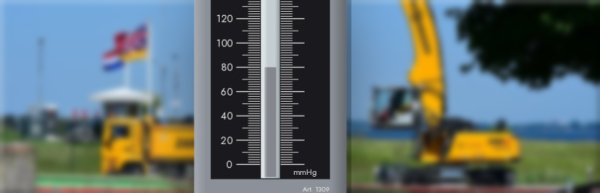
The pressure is 80,mmHg
